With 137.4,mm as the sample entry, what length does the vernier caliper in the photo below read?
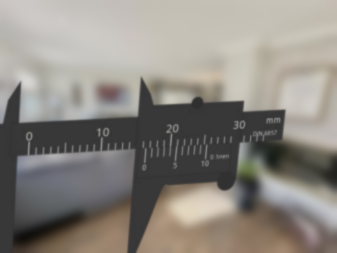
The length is 16.4,mm
